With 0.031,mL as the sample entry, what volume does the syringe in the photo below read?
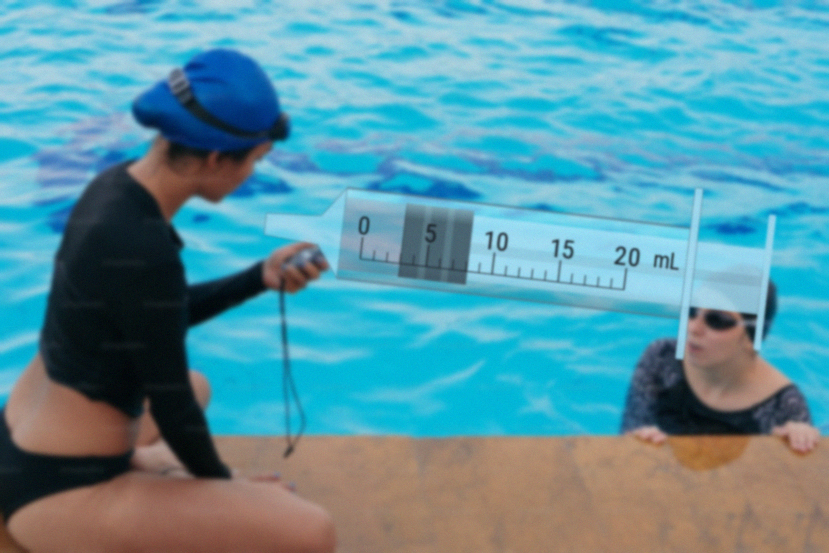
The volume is 3,mL
